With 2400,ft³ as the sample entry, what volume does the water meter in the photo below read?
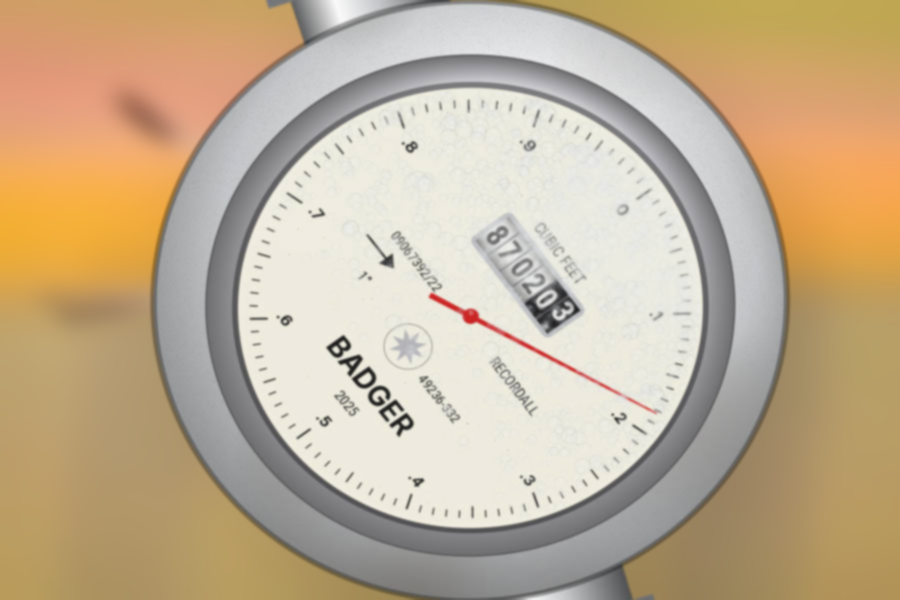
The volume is 870203.18,ft³
